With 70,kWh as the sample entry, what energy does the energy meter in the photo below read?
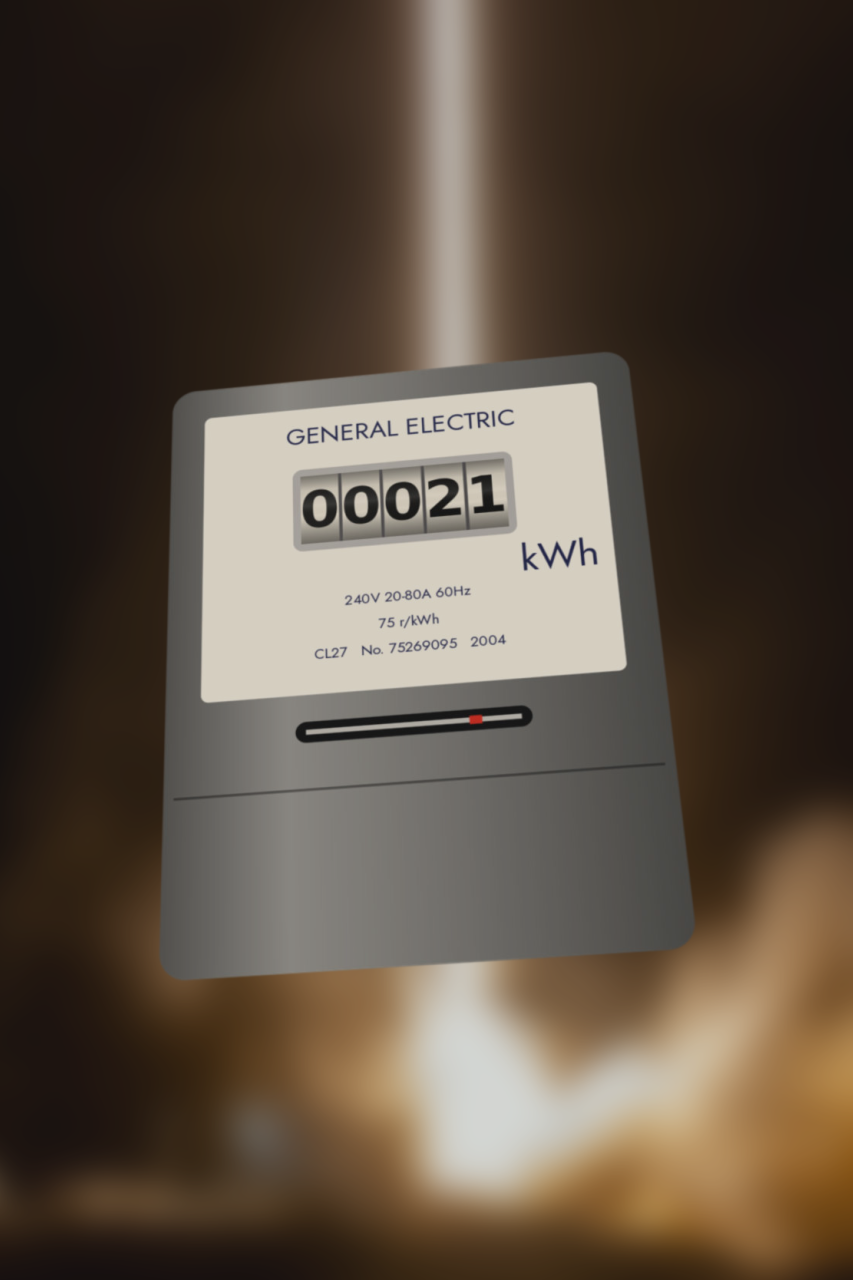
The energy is 21,kWh
